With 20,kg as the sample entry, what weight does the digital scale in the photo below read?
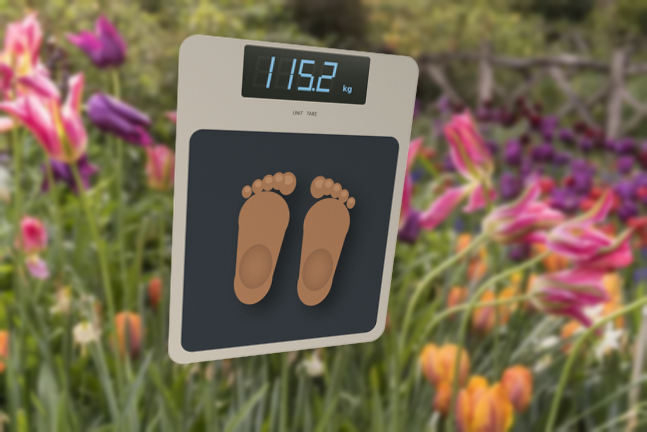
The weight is 115.2,kg
